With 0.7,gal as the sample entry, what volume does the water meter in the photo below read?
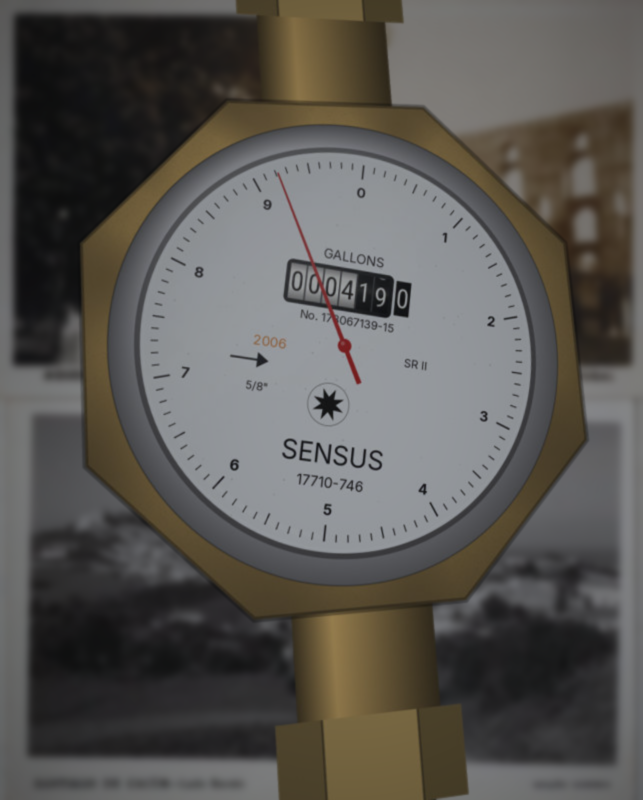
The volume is 4189.2,gal
